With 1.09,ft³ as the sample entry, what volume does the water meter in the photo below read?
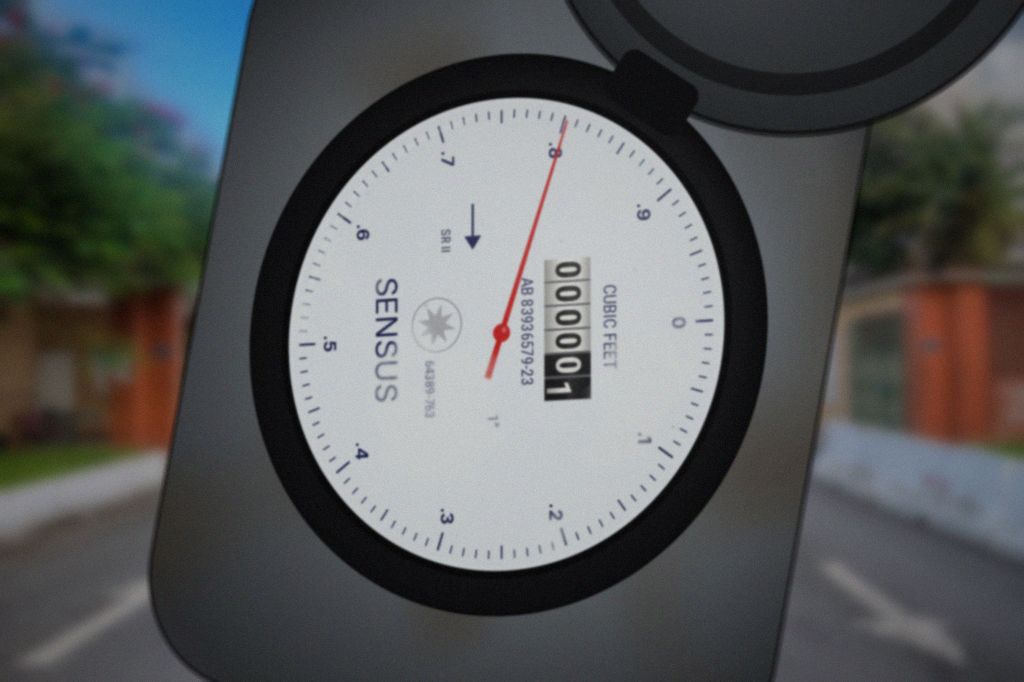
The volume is 0.80,ft³
